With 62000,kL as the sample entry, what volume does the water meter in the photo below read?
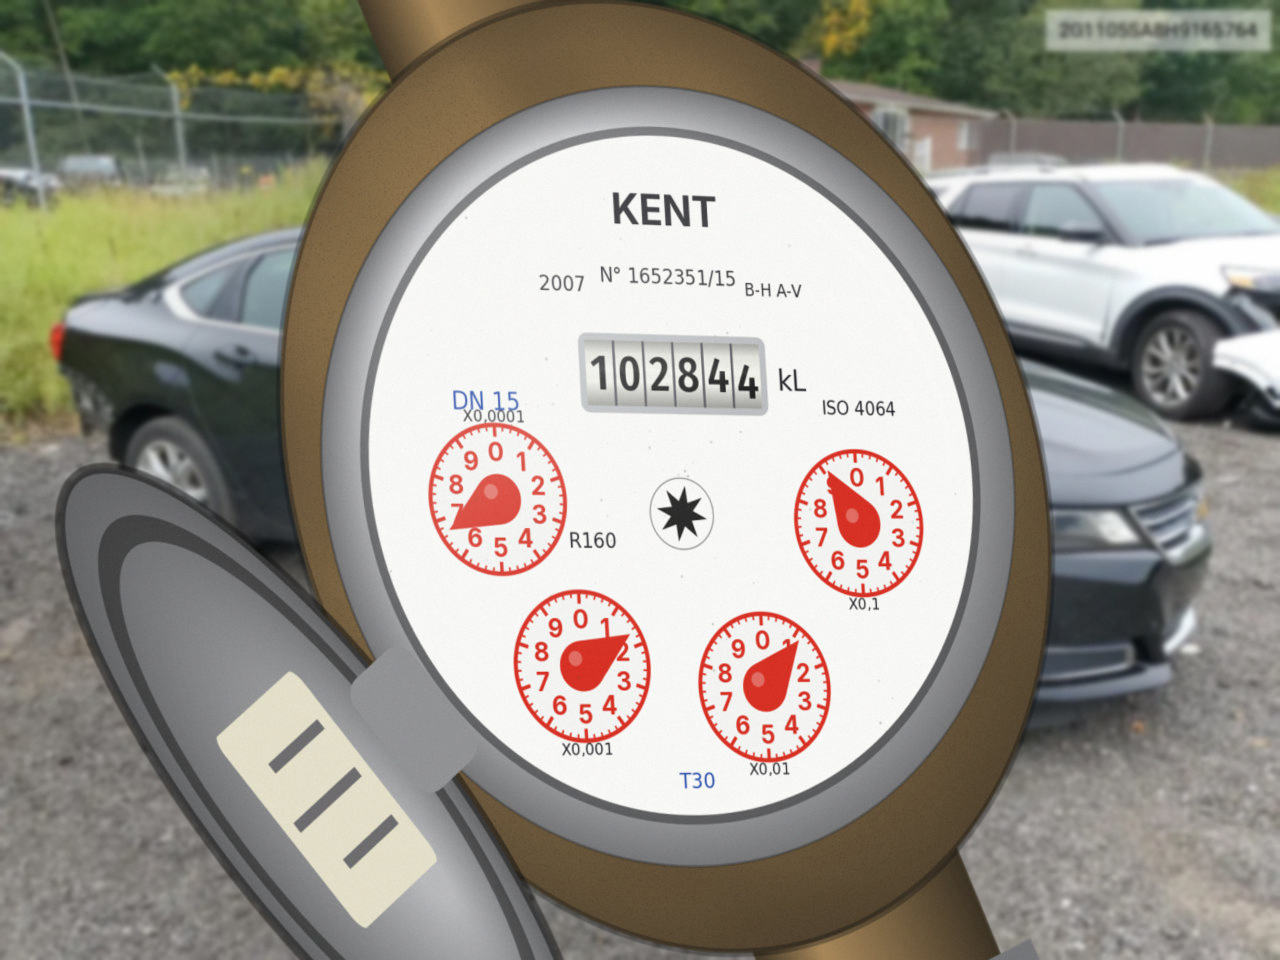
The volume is 102843.9116,kL
